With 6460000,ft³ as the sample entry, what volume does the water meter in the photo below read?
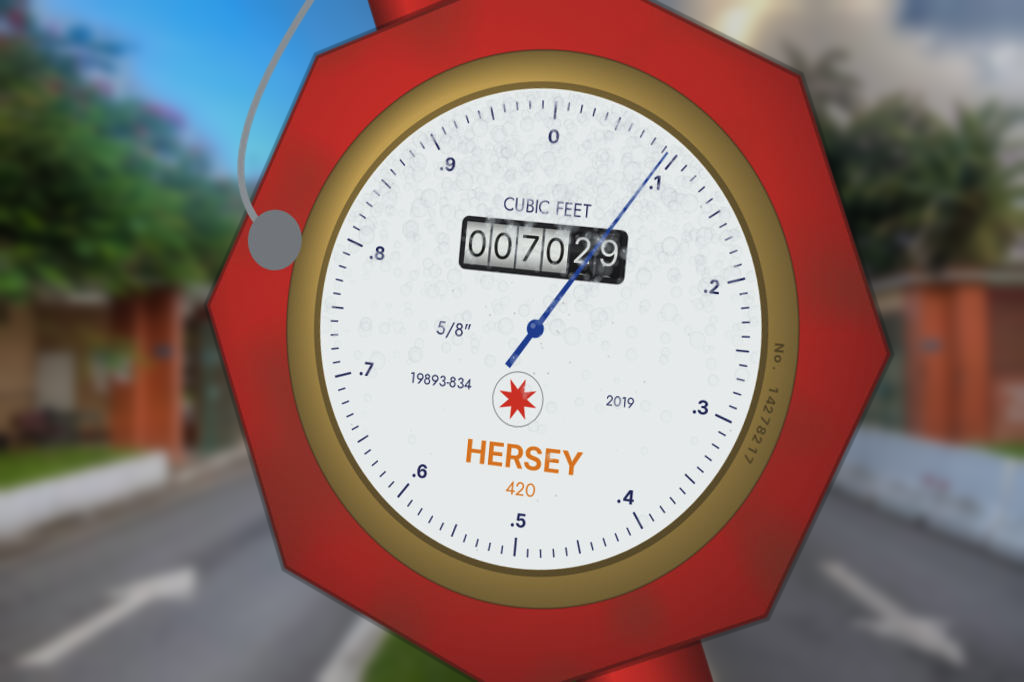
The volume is 7029.09,ft³
